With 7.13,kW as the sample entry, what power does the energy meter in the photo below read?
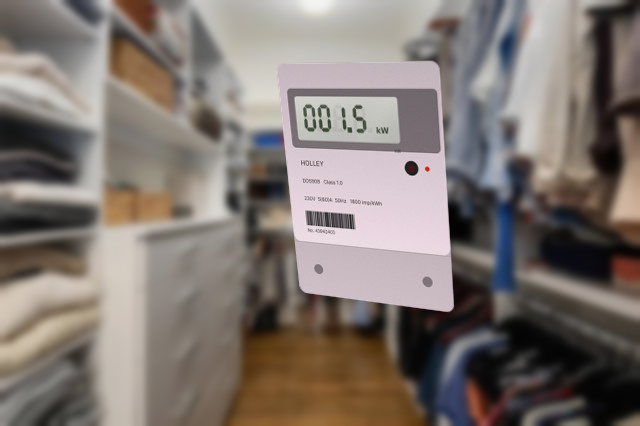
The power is 1.5,kW
